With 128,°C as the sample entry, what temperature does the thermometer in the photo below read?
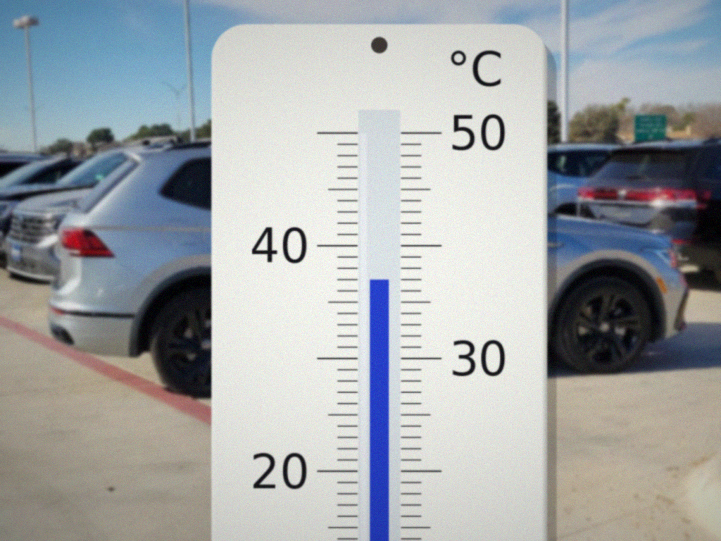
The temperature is 37,°C
